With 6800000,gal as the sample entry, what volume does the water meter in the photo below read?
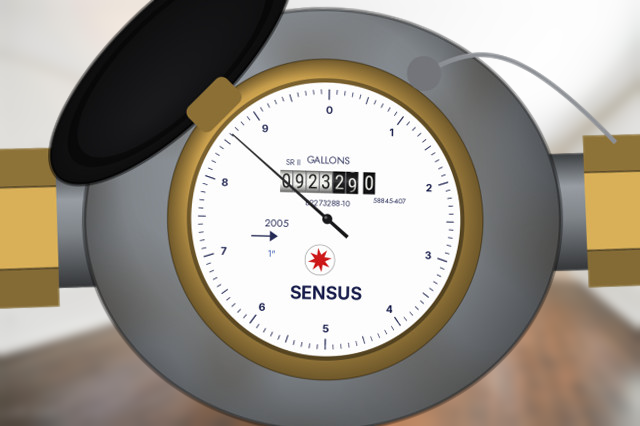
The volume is 923288.6,gal
